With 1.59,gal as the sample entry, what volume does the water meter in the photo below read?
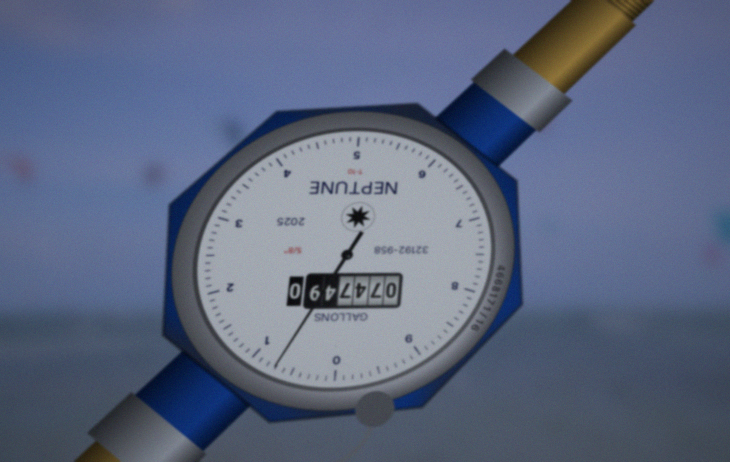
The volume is 747490.7,gal
